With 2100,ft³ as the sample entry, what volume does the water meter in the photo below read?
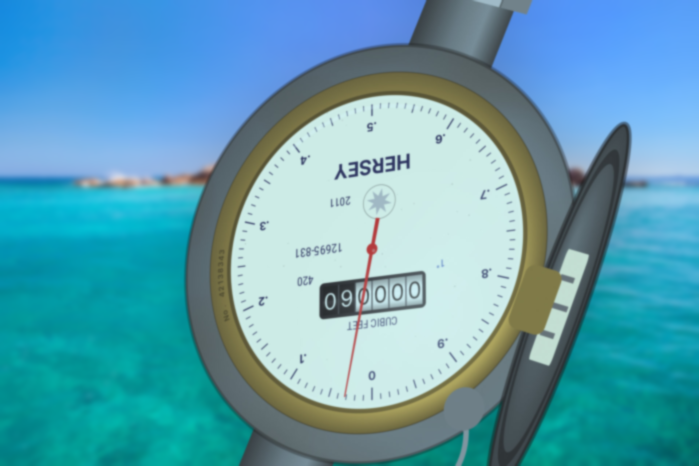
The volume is 60.03,ft³
